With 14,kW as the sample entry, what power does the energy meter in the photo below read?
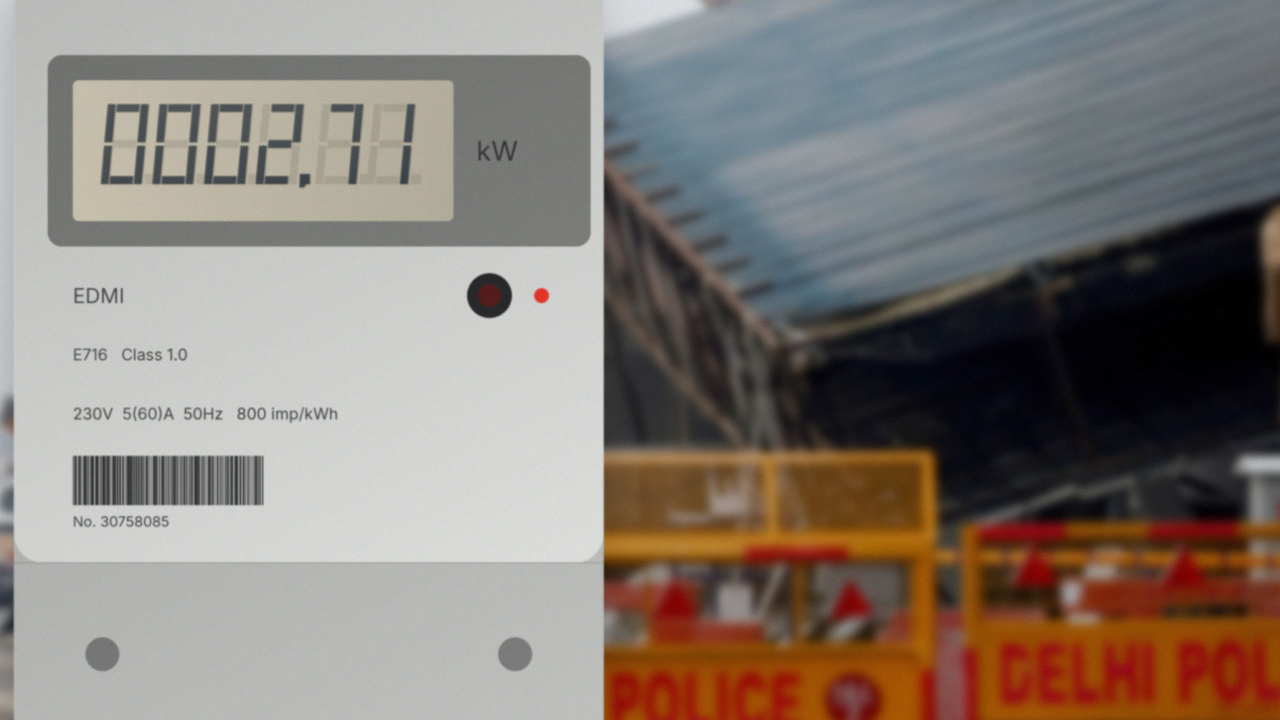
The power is 2.71,kW
